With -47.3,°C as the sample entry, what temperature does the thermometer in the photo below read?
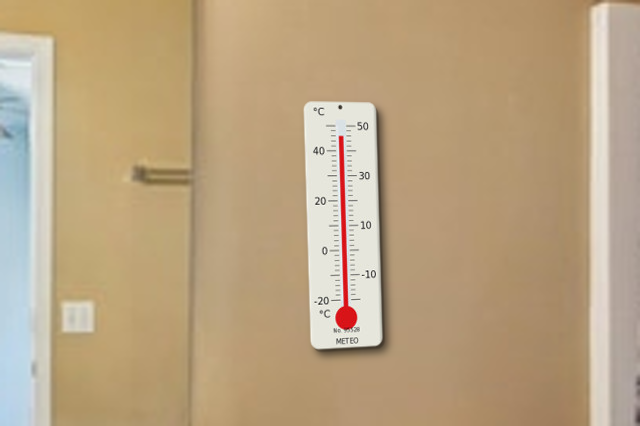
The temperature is 46,°C
